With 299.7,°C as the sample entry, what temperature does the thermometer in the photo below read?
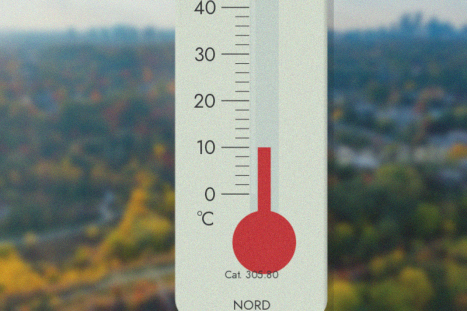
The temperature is 10,°C
